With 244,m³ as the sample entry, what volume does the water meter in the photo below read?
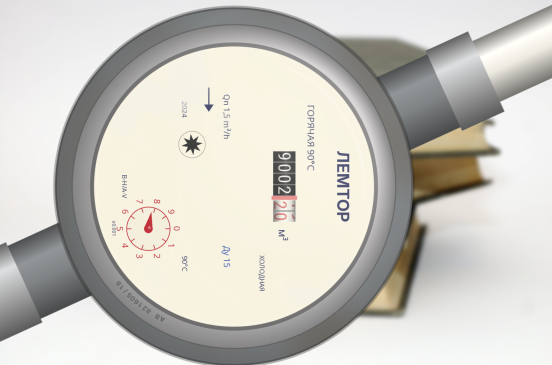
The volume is 9002.197,m³
